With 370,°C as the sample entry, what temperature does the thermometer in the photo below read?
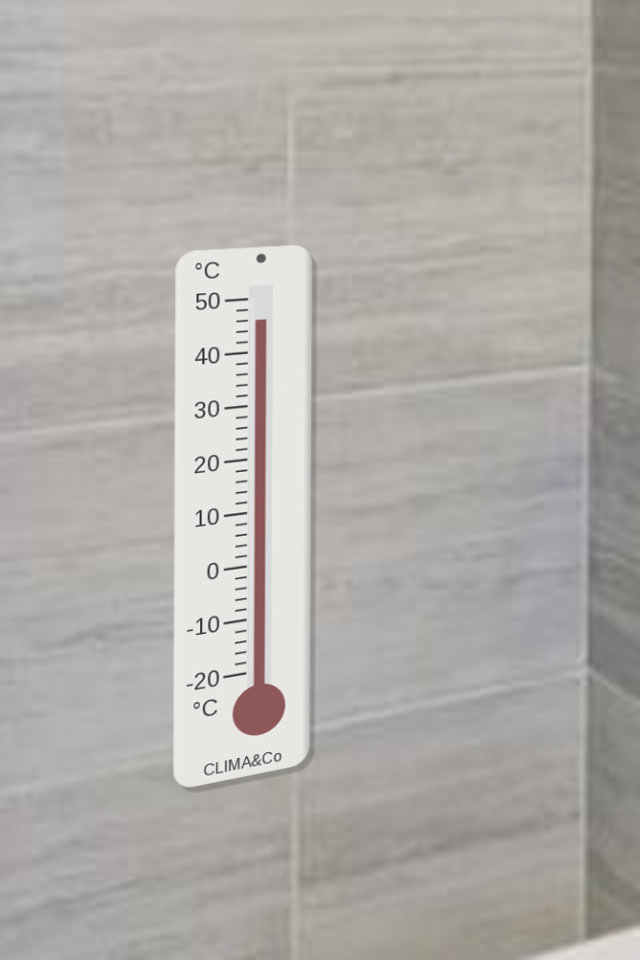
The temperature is 46,°C
